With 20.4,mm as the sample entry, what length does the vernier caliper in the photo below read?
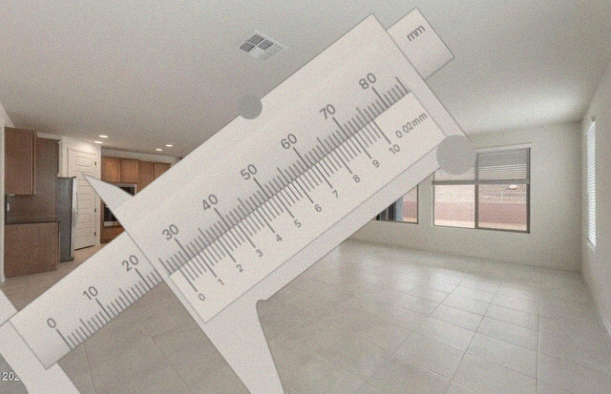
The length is 27.0,mm
